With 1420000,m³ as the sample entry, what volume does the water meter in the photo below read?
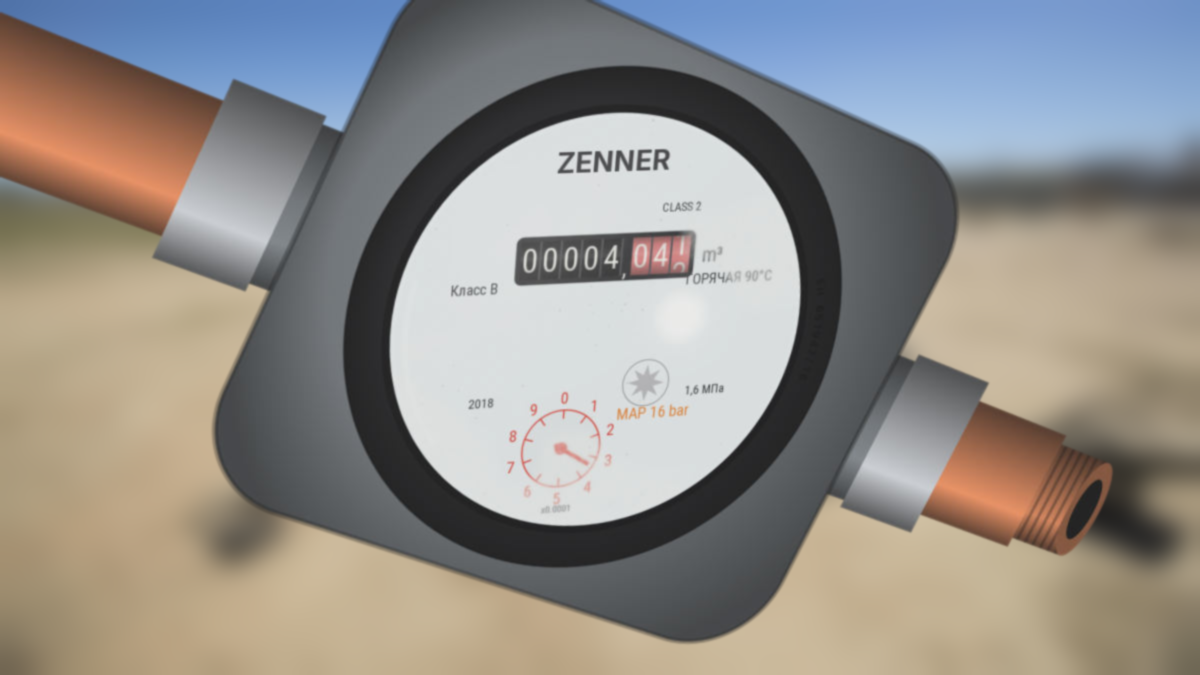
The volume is 4.0413,m³
